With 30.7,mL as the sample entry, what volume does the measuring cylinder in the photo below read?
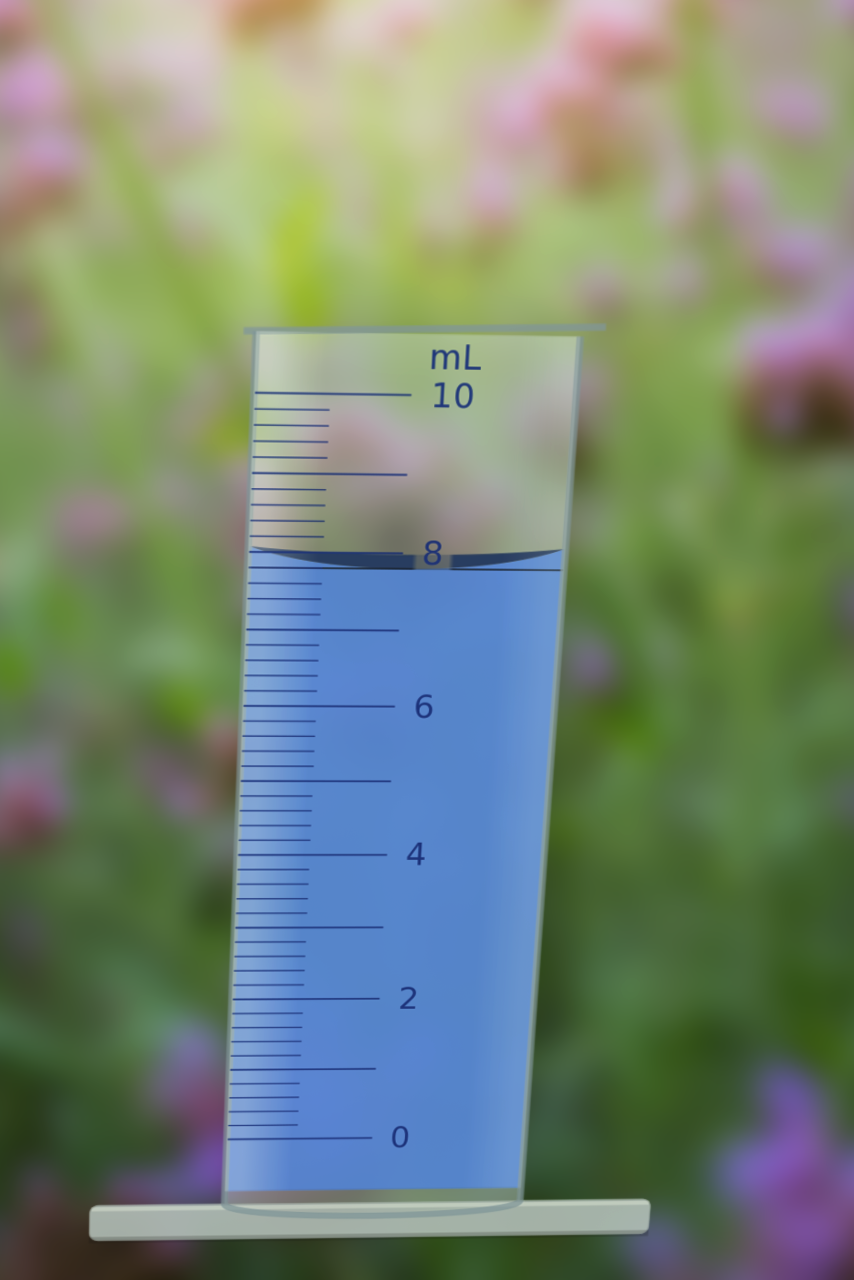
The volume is 7.8,mL
